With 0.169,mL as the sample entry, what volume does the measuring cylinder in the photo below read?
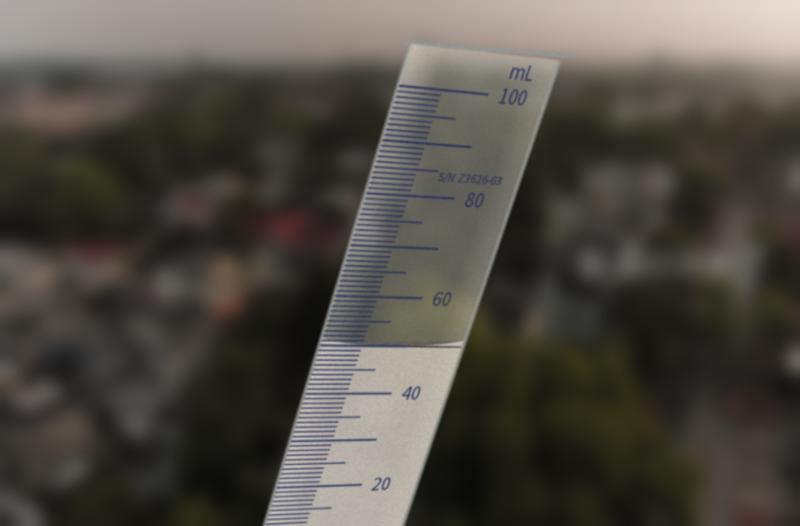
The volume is 50,mL
